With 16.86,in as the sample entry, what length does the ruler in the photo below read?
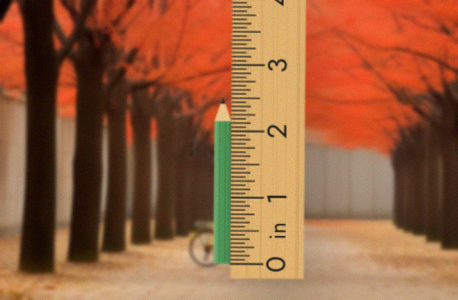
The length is 2.5,in
